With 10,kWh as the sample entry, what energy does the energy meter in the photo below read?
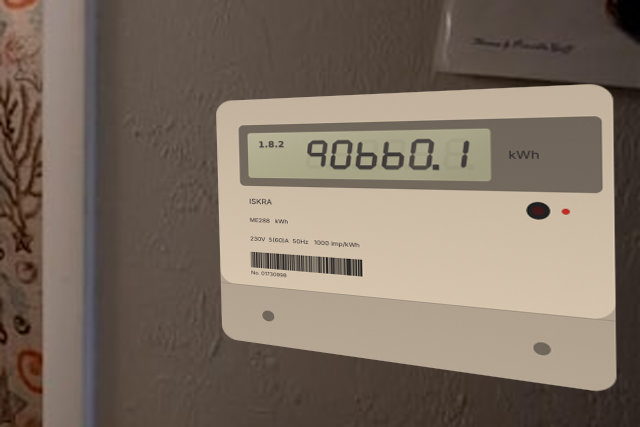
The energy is 90660.1,kWh
